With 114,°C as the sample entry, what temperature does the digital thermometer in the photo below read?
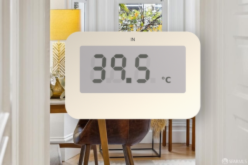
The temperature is 39.5,°C
